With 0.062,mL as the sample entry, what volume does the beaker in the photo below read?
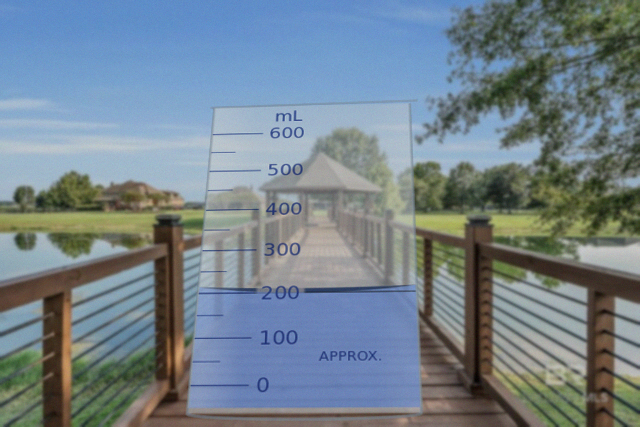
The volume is 200,mL
